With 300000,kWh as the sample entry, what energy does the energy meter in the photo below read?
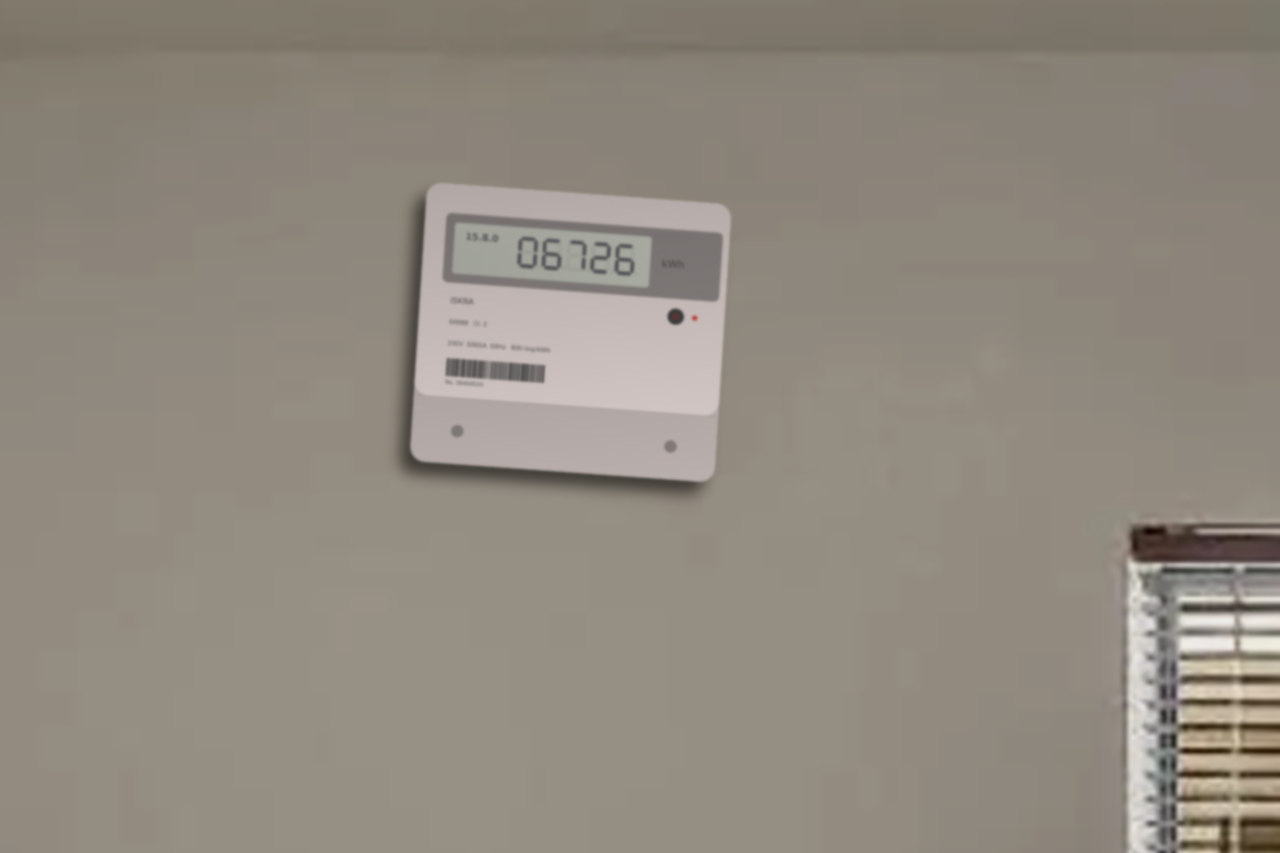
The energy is 6726,kWh
